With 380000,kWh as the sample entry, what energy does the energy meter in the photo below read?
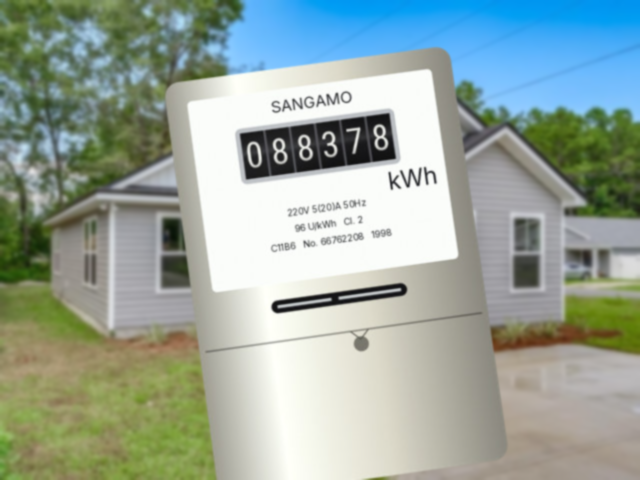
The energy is 88378,kWh
